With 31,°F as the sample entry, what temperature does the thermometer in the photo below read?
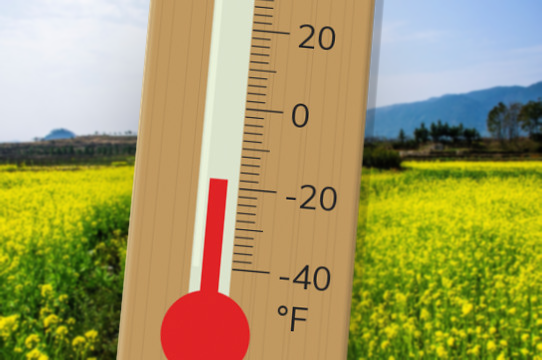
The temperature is -18,°F
